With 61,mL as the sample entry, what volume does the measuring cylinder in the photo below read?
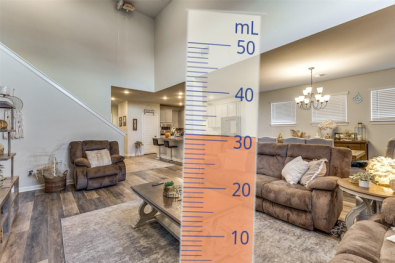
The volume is 31,mL
